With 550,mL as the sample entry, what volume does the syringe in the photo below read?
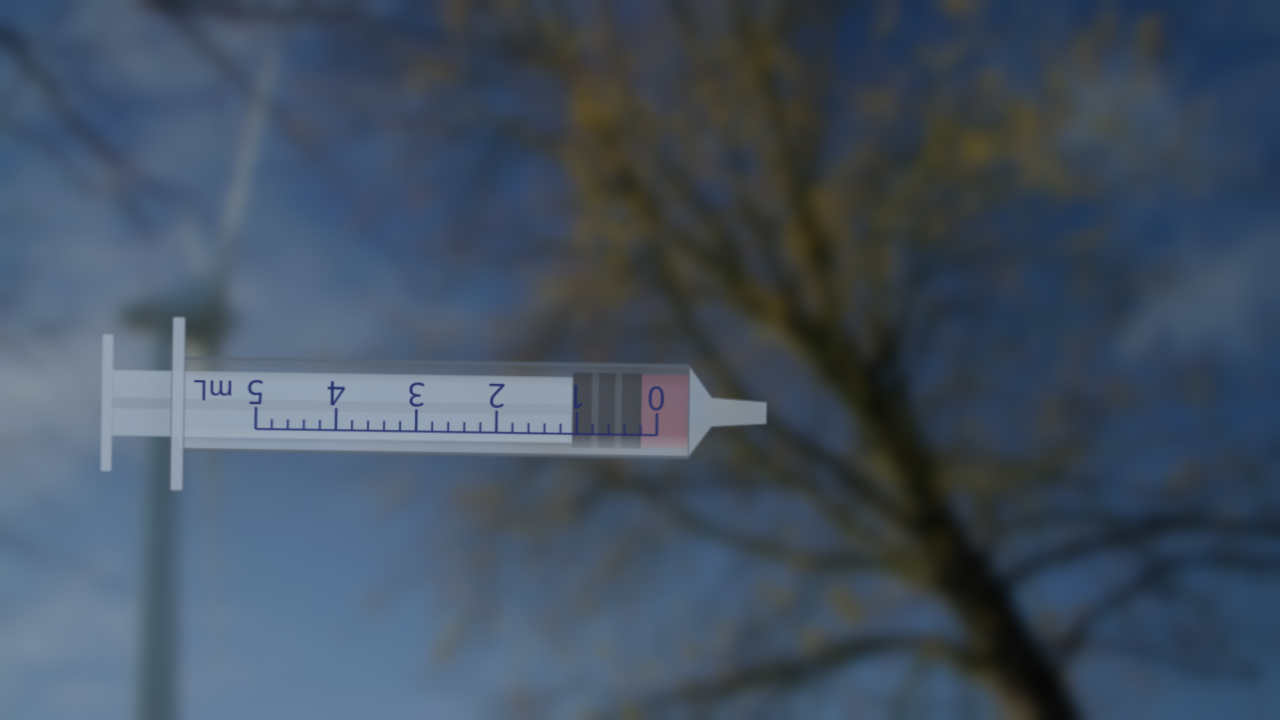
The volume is 0.2,mL
